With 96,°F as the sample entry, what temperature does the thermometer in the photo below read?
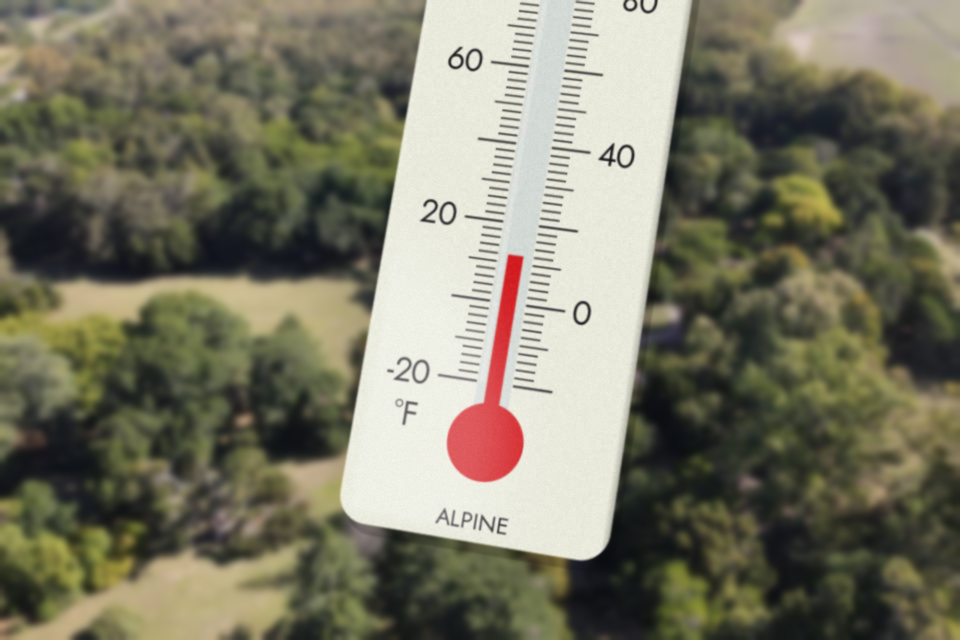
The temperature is 12,°F
